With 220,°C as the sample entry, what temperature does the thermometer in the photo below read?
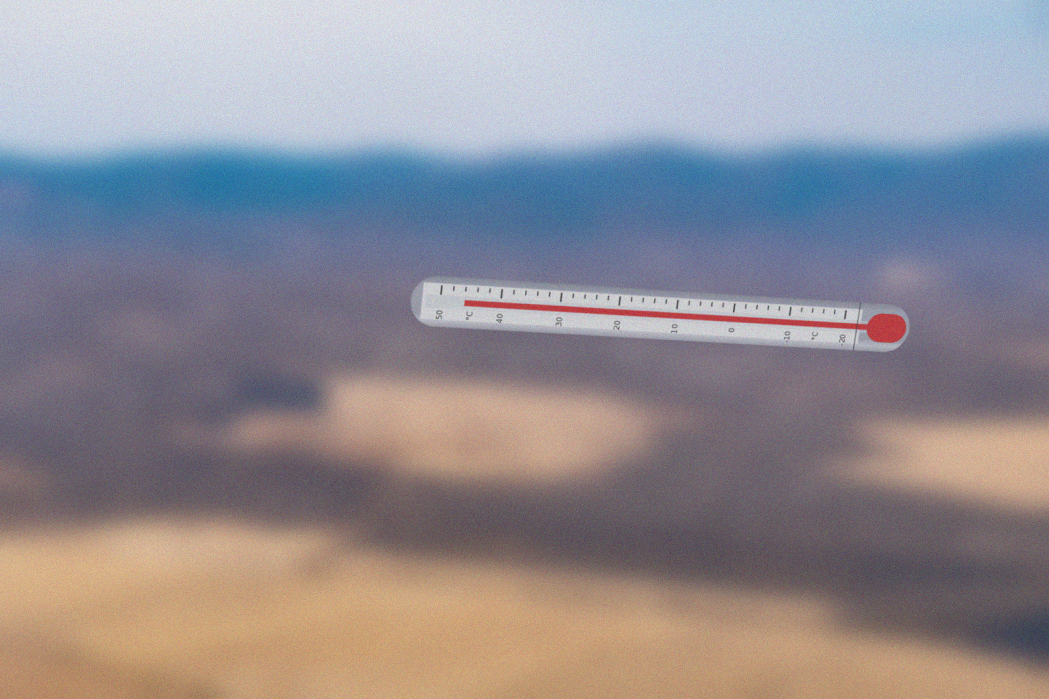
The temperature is 46,°C
